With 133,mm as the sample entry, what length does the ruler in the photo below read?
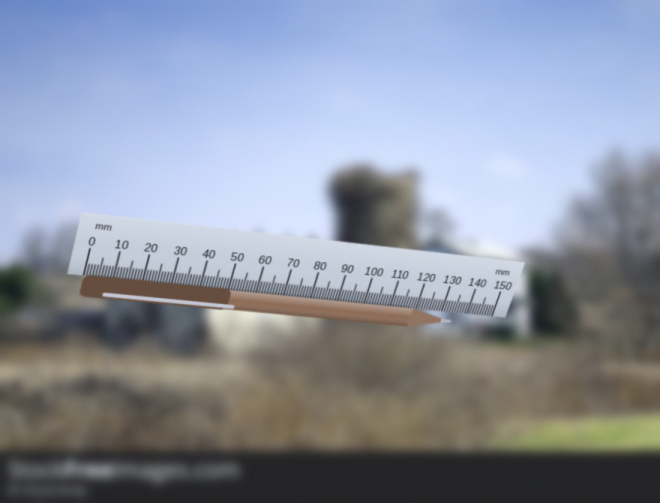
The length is 135,mm
